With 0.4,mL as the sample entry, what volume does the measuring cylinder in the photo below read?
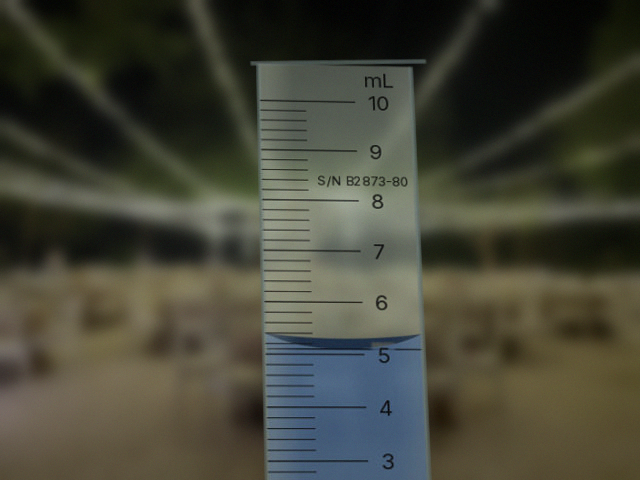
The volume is 5.1,mL
